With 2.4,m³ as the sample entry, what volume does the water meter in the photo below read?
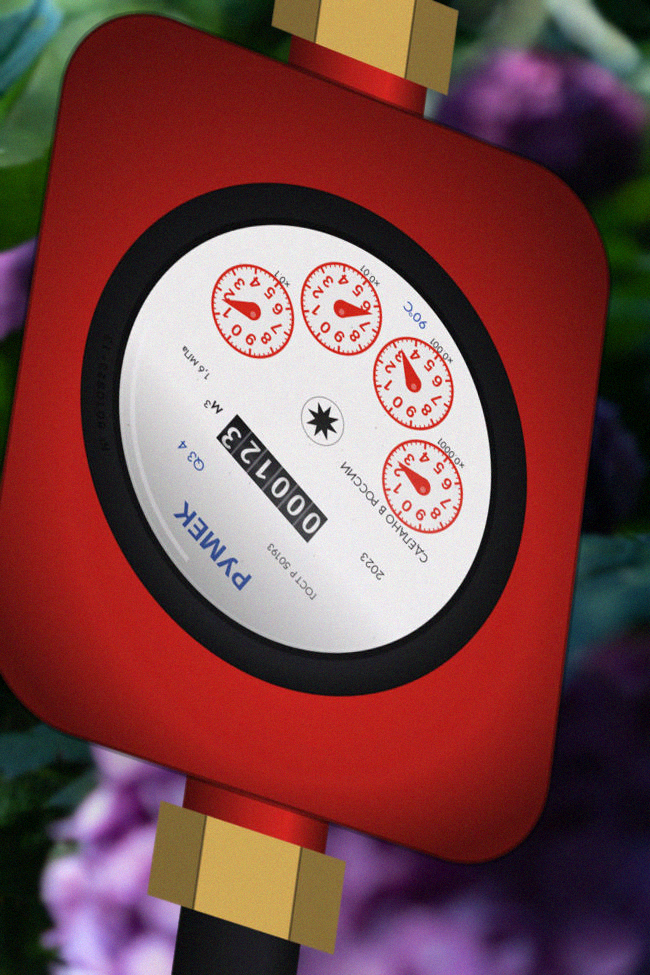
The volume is 123.1632,m³
